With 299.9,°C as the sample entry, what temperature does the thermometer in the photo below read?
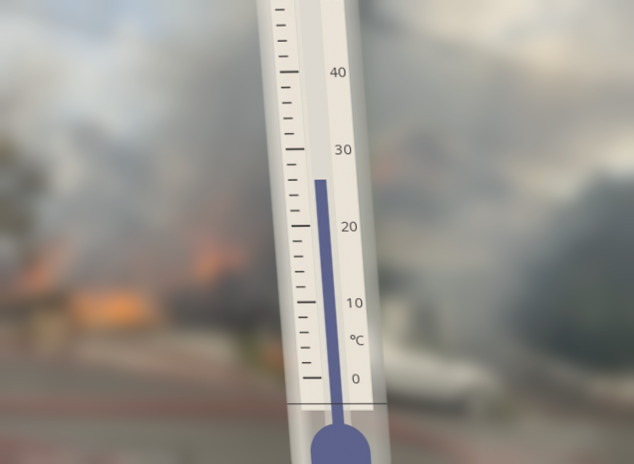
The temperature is 26,°C
